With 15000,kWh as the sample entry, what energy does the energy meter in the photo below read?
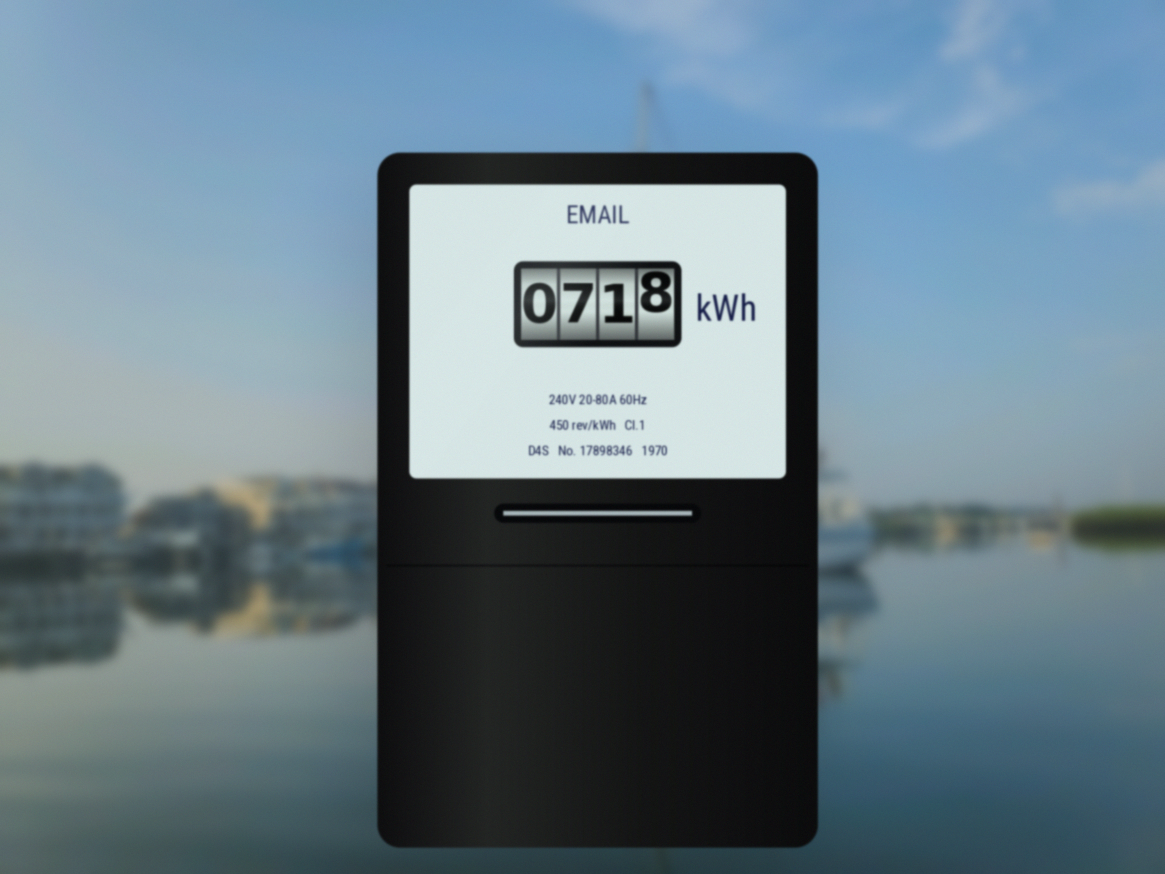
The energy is 718,kWh
